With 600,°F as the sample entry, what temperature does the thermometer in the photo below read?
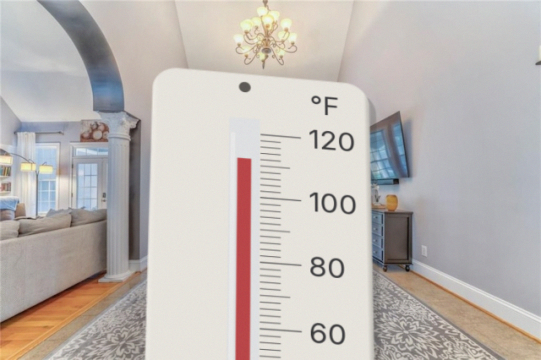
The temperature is 112,°F
